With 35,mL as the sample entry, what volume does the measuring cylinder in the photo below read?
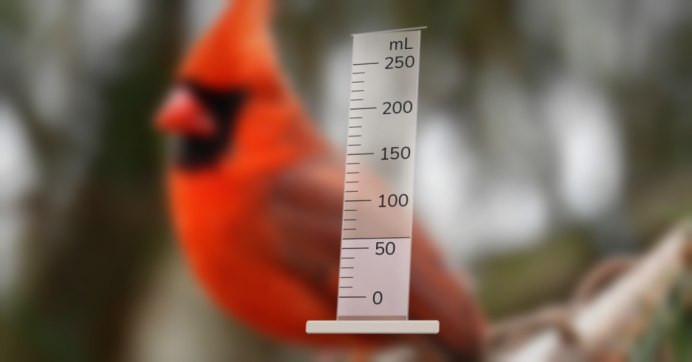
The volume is 60,mL
